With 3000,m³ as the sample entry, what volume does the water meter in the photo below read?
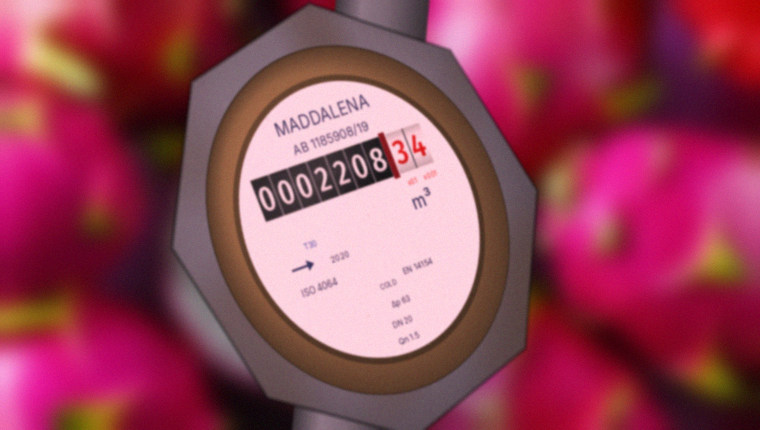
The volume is 2208.34,m³
